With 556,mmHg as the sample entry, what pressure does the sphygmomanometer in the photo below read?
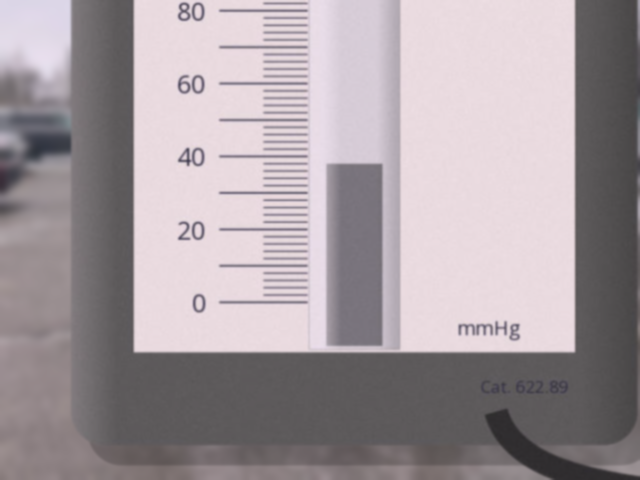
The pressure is 38,mmHg
